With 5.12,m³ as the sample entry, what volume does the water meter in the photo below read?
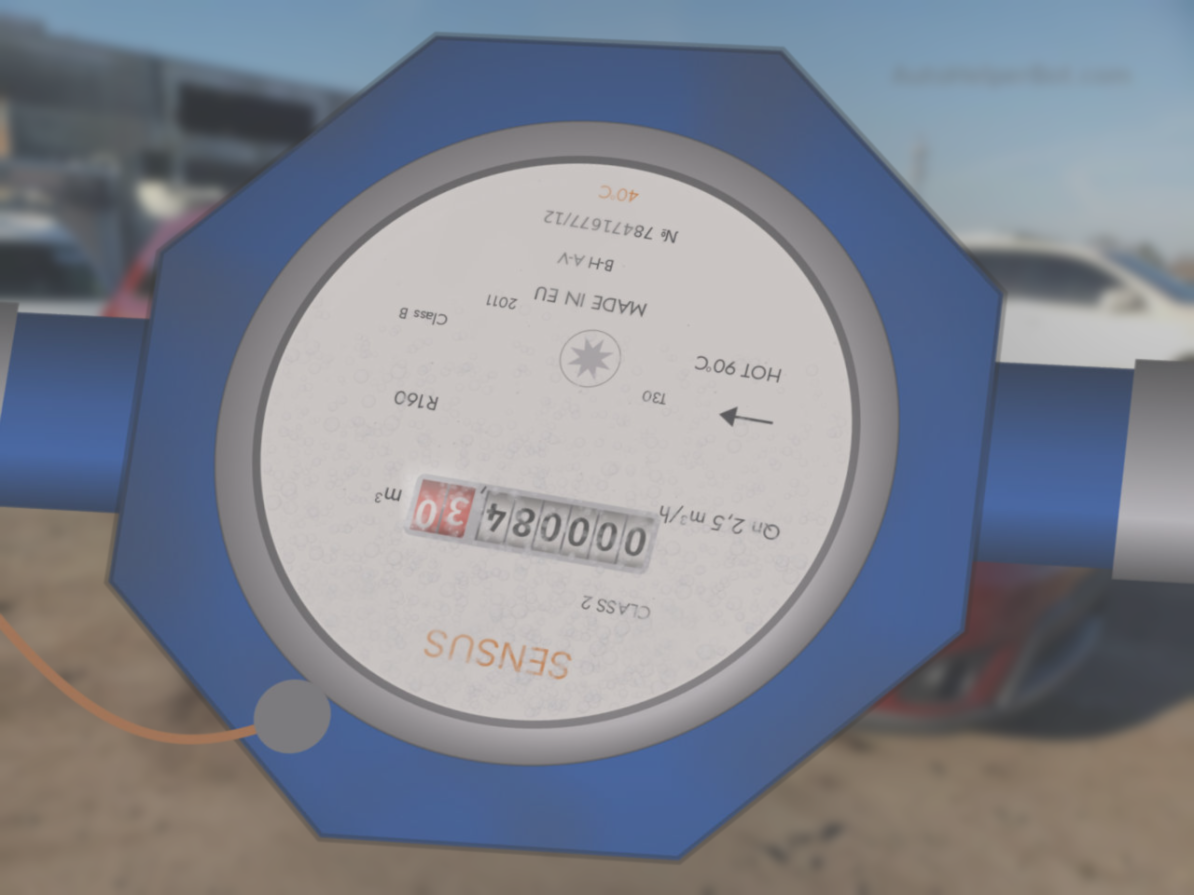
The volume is 84.30,m³
